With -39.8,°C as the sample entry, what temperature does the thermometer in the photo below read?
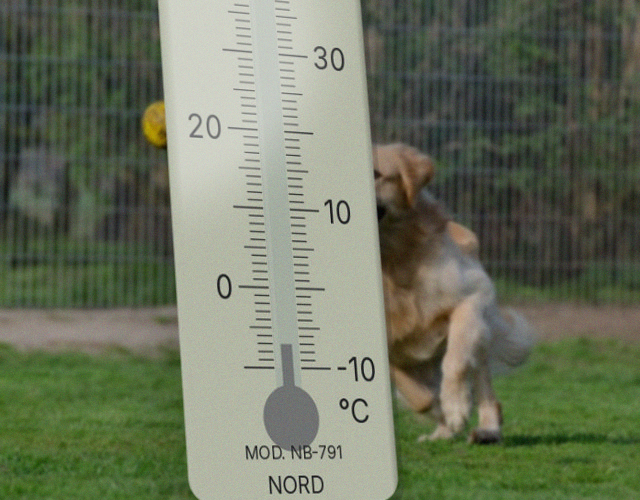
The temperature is -7,°C
